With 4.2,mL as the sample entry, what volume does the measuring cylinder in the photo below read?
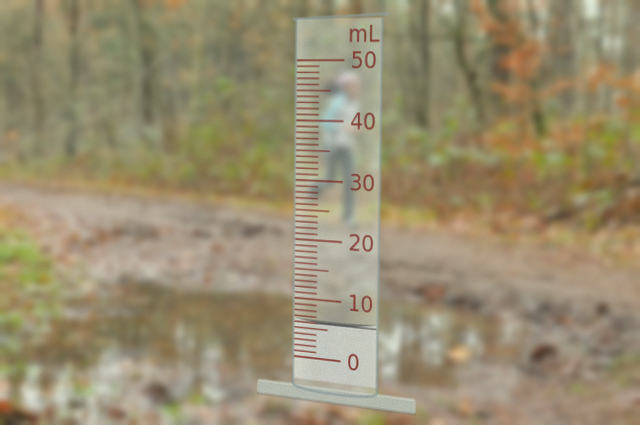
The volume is 6,mL
